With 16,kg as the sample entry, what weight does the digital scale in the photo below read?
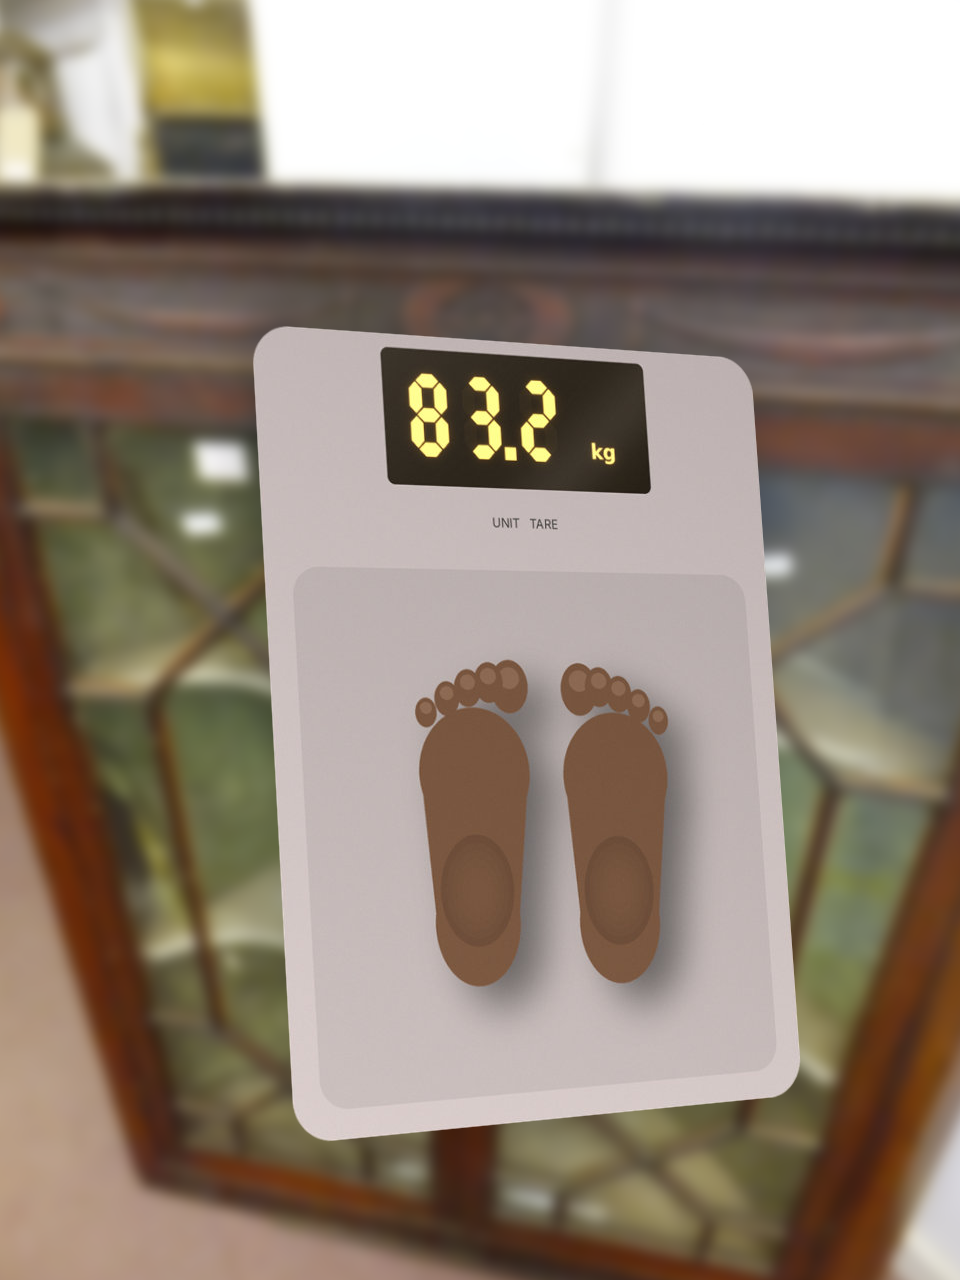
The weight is 83.2,kg
